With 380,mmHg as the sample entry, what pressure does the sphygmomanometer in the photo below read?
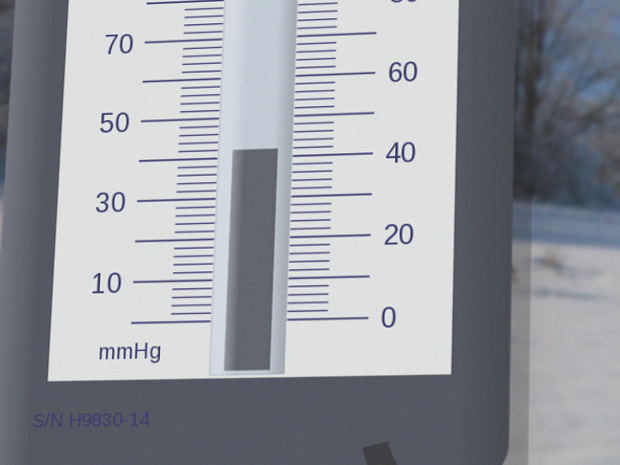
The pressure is 42,mmHg
